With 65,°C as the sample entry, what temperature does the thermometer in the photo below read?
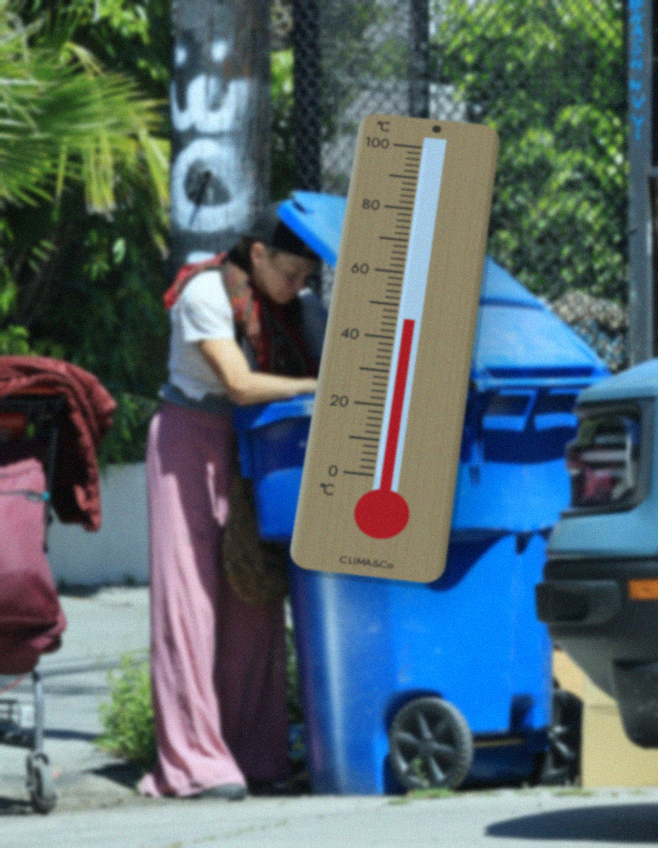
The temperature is 46,°C
